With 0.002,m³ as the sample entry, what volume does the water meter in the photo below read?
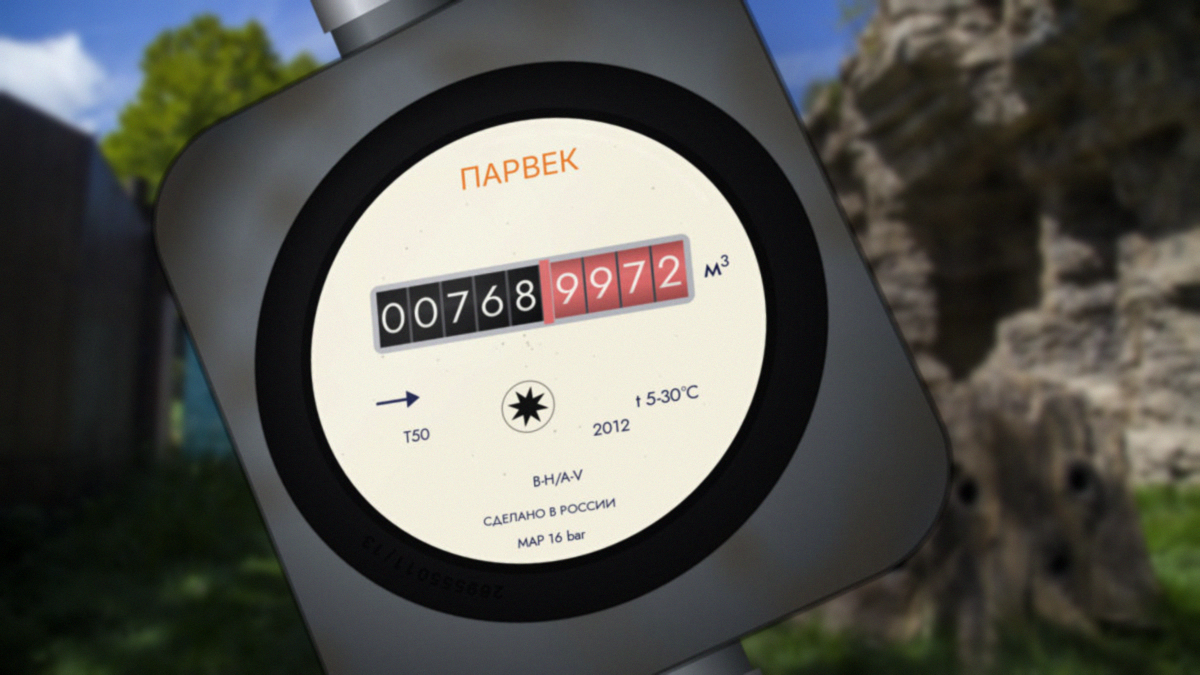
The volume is 768.9972,m³
